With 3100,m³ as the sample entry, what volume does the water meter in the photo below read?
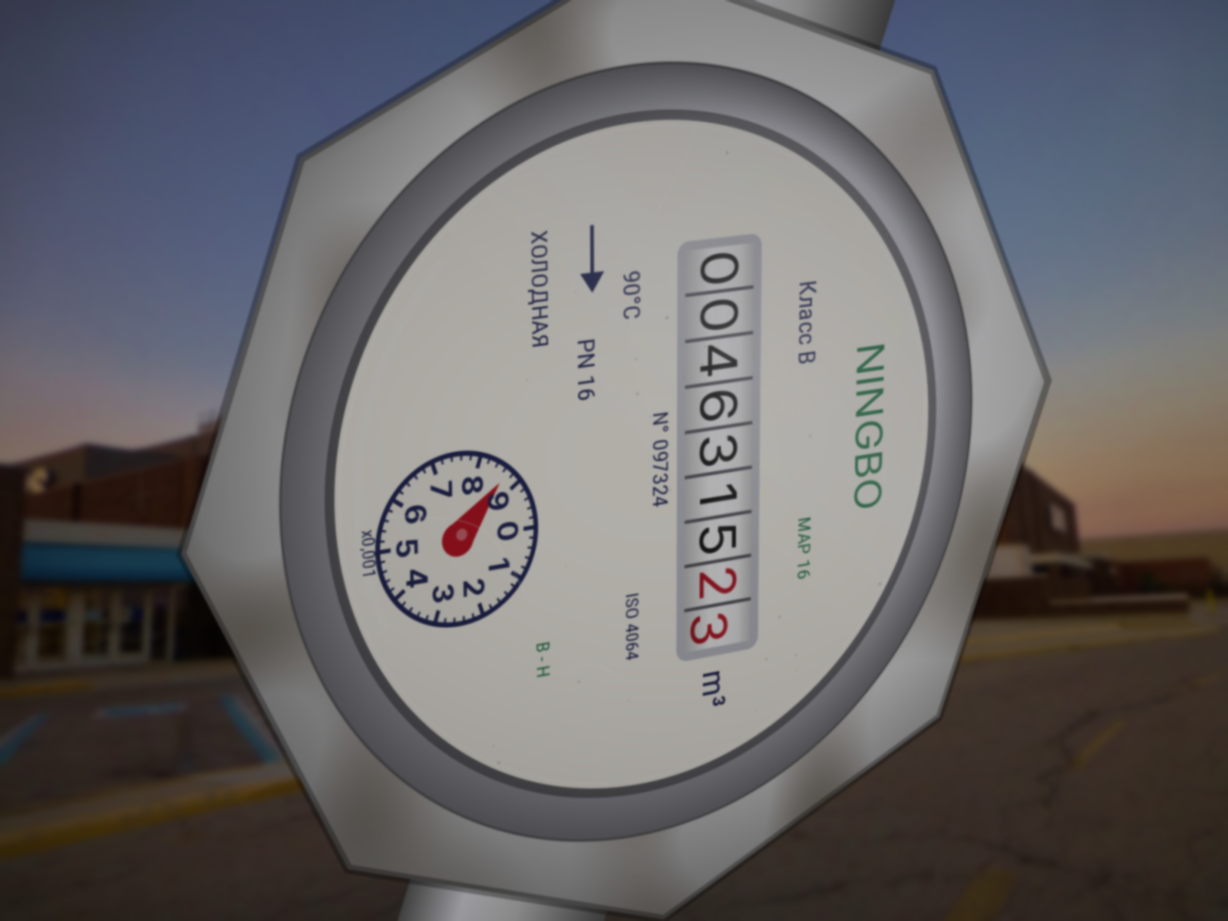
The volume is 46315.228,m³
